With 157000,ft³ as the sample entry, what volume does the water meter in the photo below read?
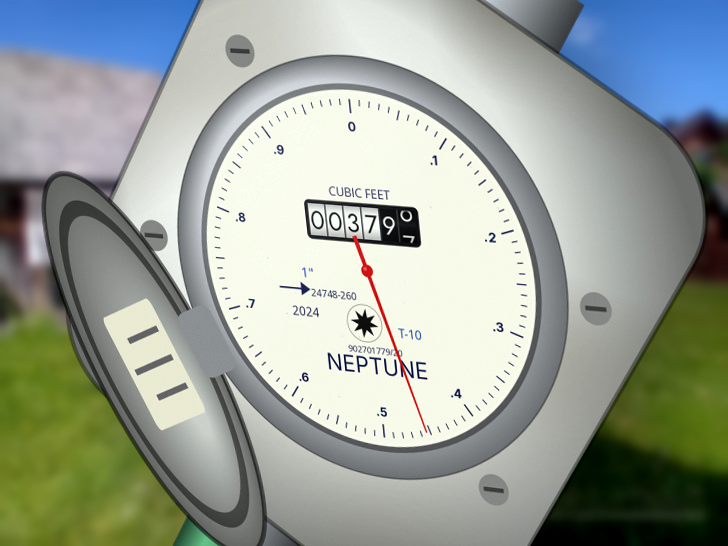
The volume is 3796.45,ft³
